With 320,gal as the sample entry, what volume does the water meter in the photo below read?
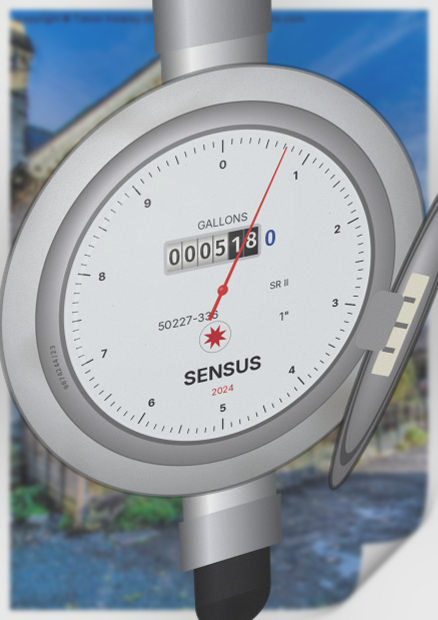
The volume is 5180.7,gal
